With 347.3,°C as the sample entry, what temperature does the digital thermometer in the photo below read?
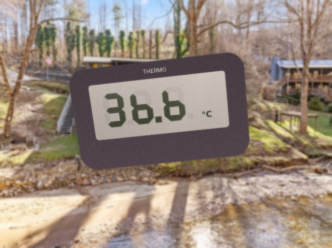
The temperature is 36.6,°C
